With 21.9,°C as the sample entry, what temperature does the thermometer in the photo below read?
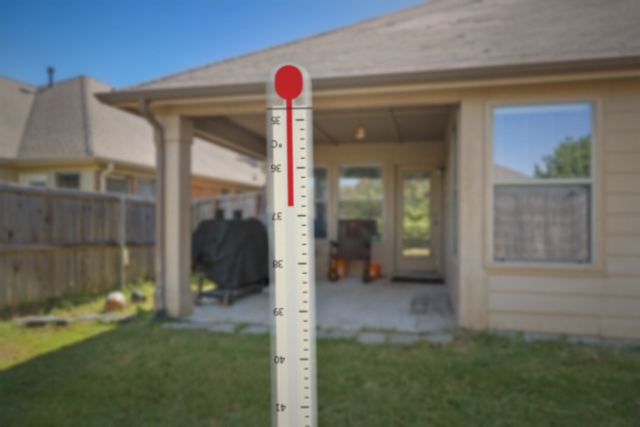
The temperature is 36.8,°C
